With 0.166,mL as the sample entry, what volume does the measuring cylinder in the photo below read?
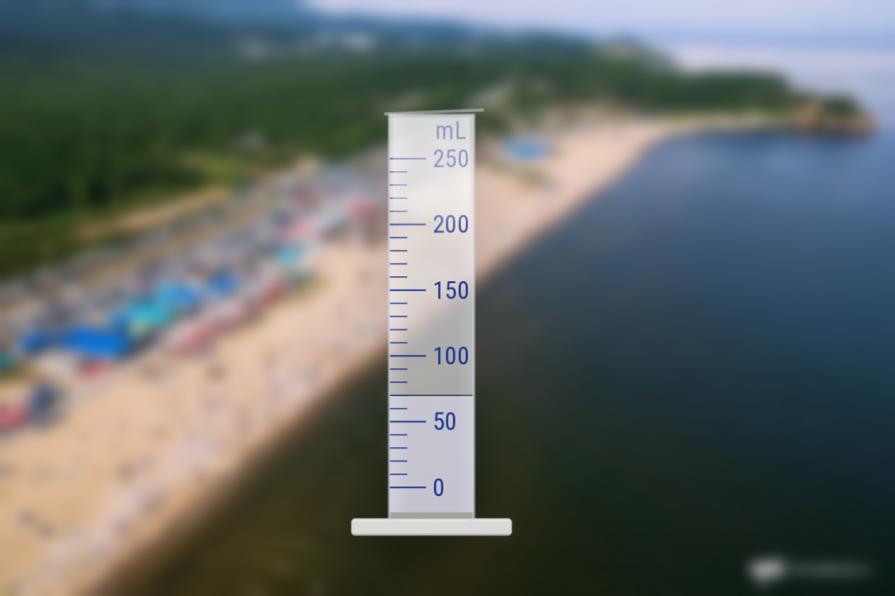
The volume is 70,mL
